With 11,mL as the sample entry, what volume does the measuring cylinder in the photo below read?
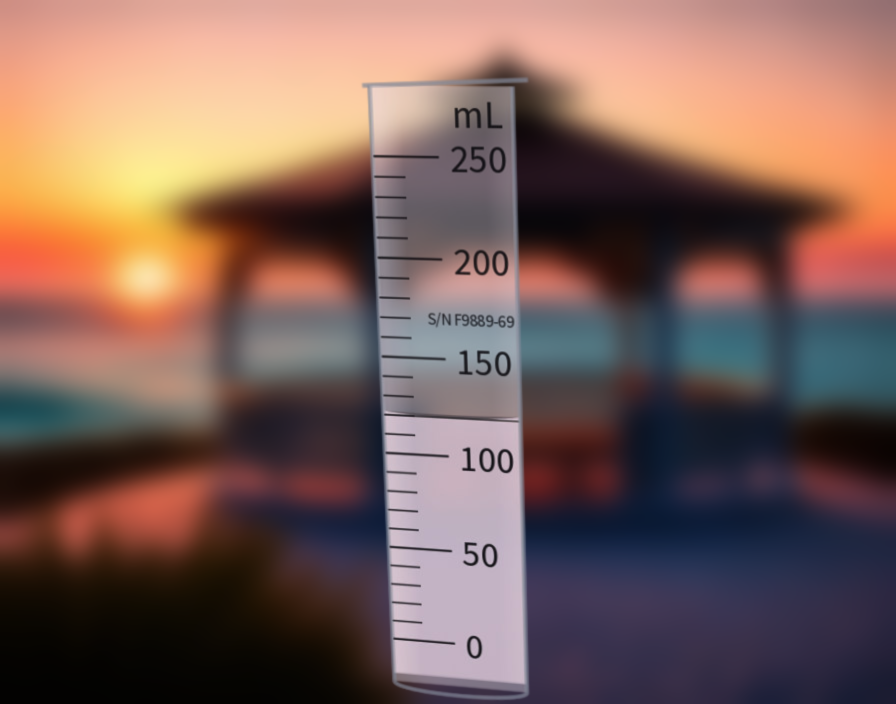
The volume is 120,mL
